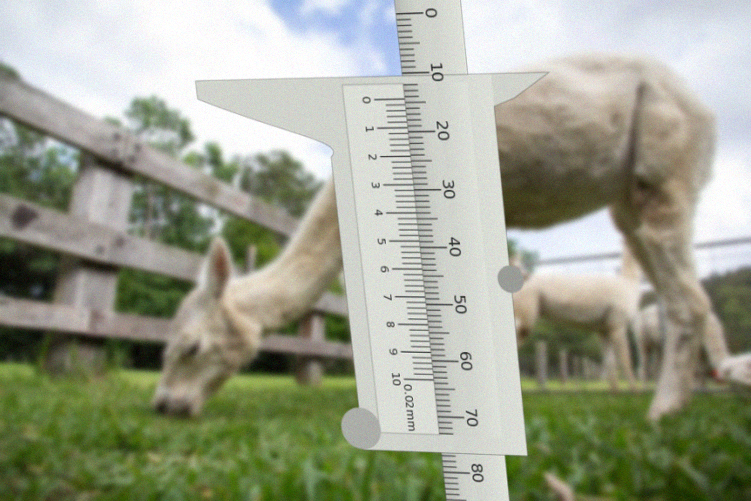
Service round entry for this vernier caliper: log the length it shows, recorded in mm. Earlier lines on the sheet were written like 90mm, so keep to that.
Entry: 14.4mm
